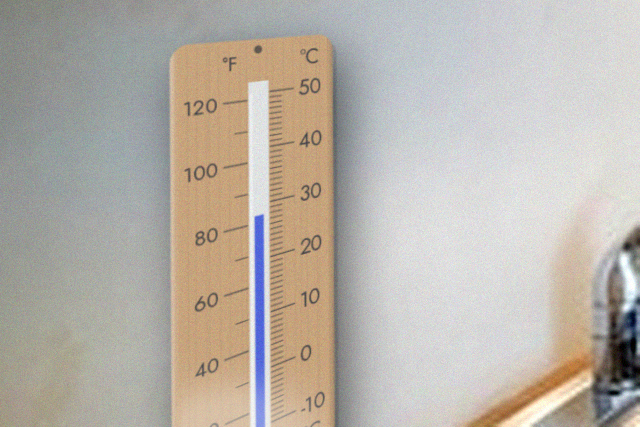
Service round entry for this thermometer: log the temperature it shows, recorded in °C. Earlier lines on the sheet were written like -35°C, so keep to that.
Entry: 28°C
